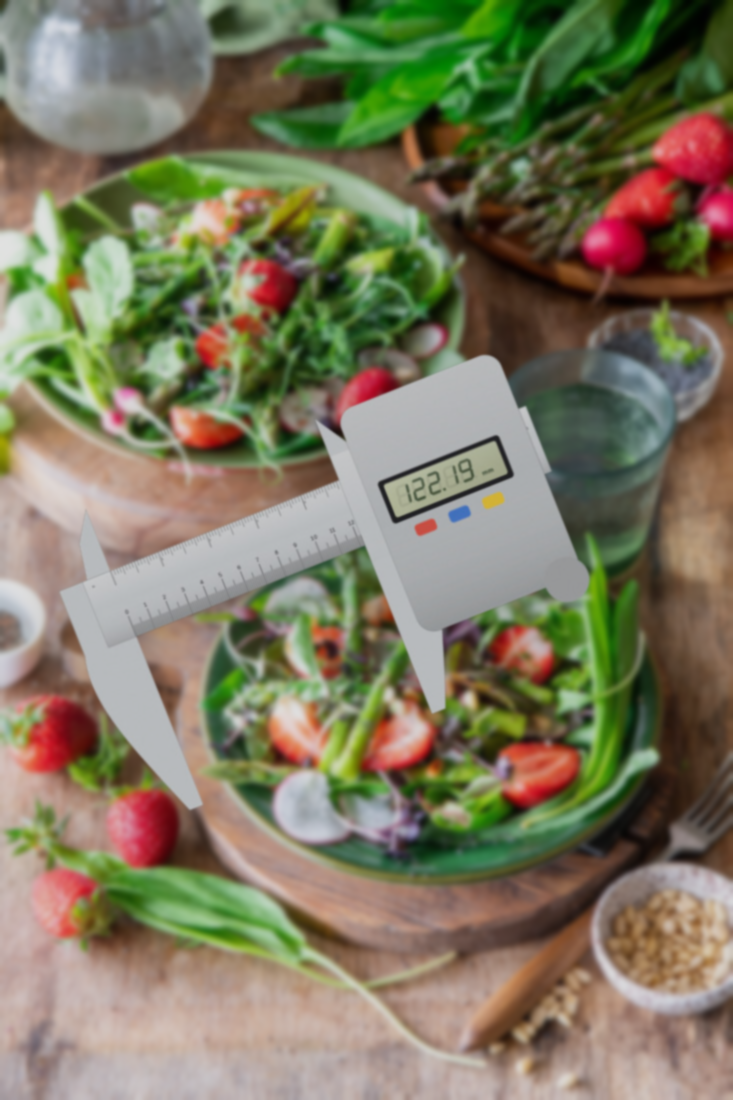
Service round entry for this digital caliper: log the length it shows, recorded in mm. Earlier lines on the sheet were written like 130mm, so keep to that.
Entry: 122.19mm
